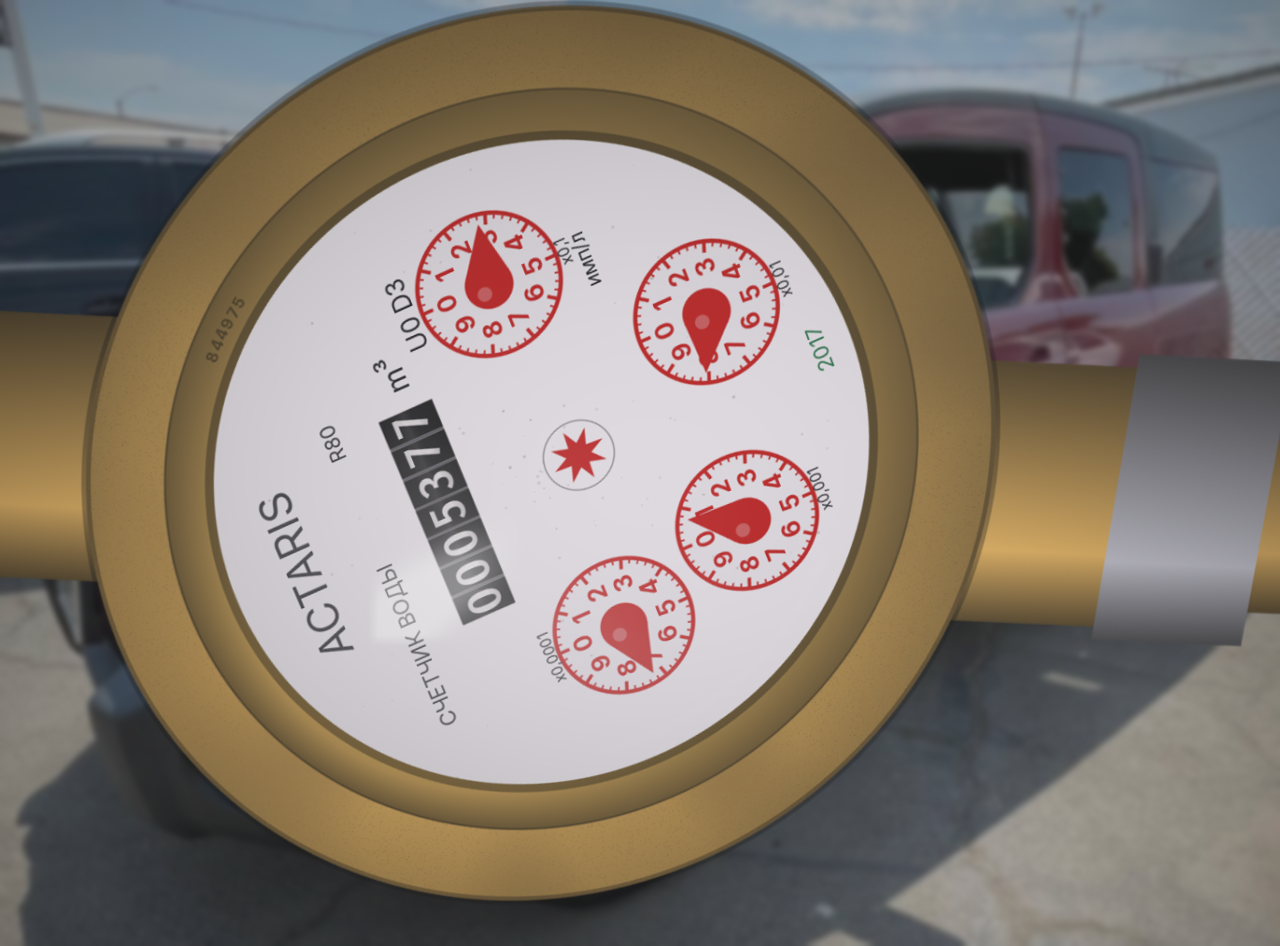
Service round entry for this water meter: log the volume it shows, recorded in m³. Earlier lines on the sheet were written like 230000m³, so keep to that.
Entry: 5377.2807m³
